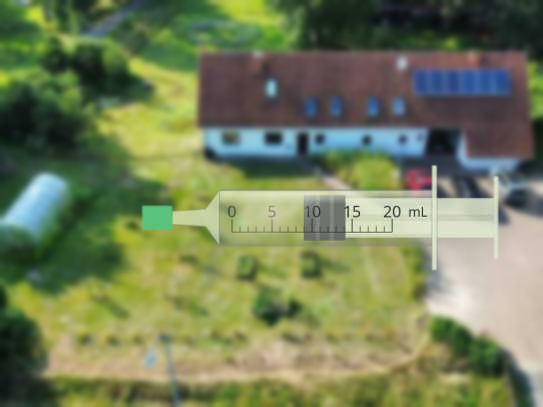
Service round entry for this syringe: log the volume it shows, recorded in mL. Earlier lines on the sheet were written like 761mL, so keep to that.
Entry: 9mL
